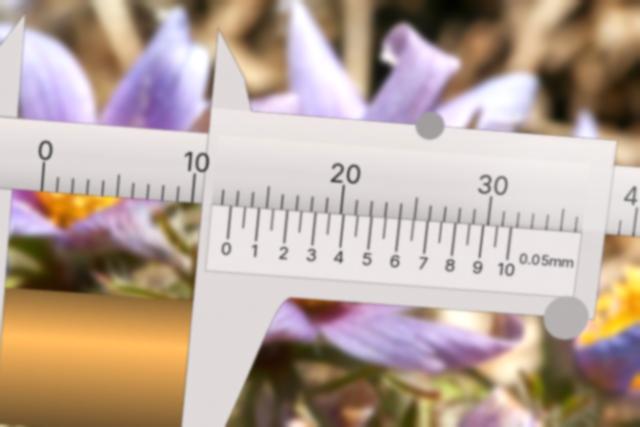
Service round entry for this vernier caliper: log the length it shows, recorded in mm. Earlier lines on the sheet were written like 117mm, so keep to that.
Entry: 12.6mm
